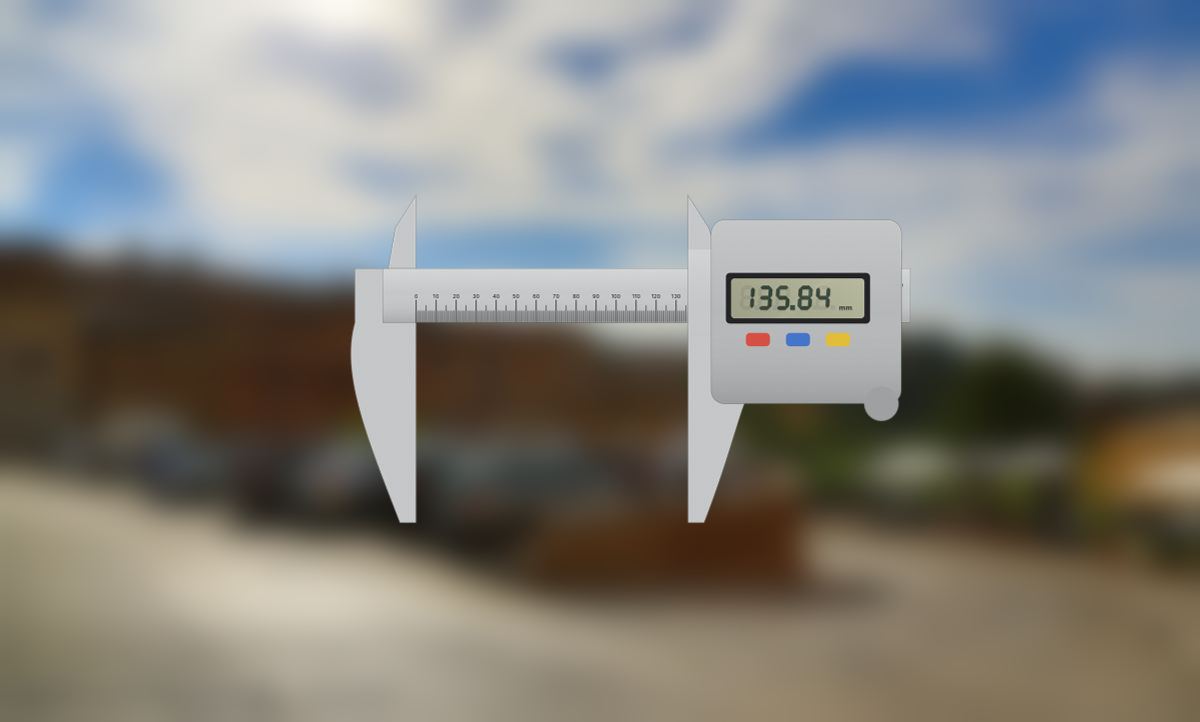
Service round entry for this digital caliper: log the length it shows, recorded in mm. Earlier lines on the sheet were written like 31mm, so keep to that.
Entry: 135.84mm
